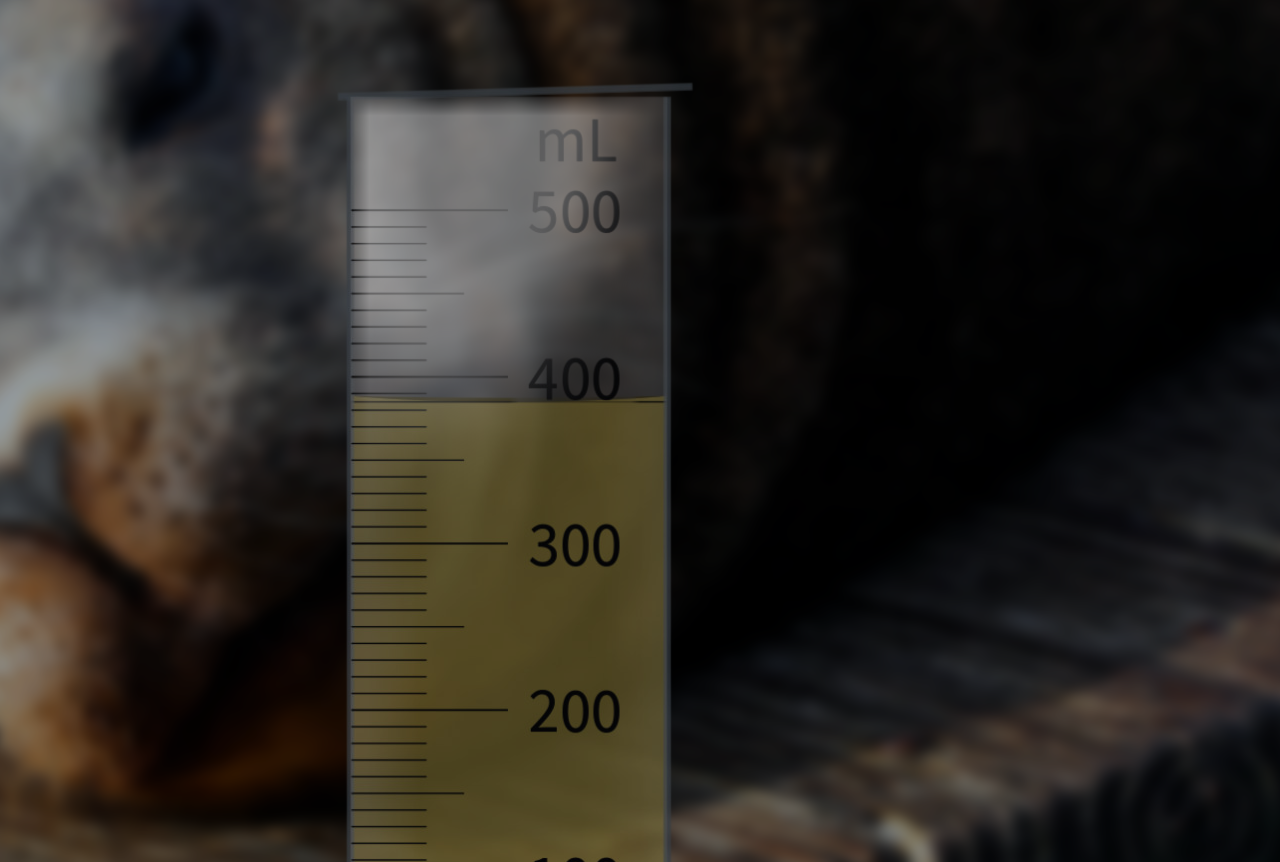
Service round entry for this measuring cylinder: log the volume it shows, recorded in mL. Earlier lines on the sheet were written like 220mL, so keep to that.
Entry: 385mL
